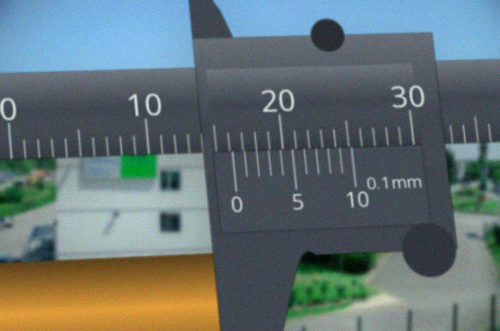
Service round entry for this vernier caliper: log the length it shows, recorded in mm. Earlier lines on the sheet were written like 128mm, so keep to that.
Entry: 16.2mm
